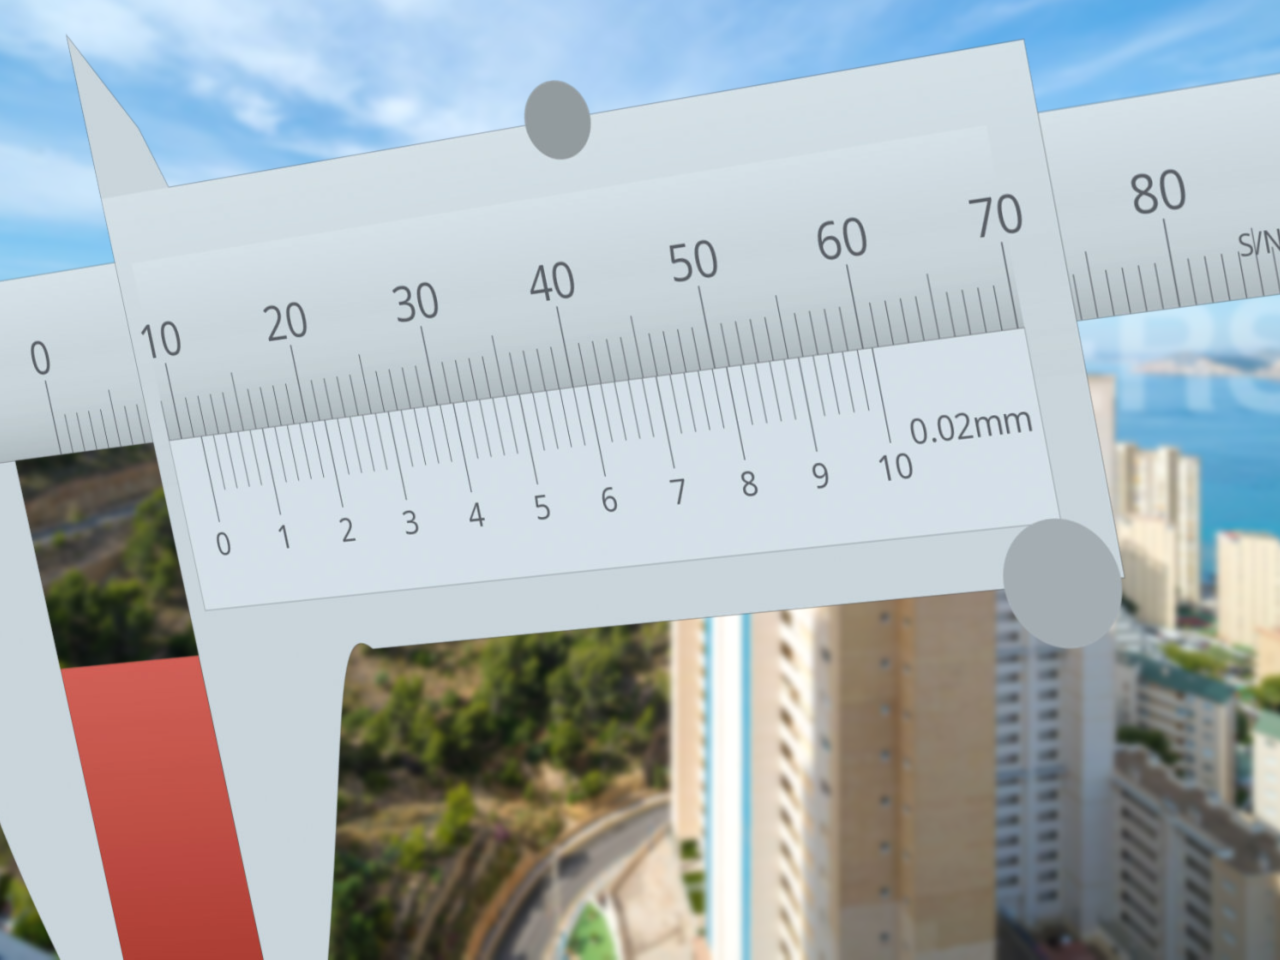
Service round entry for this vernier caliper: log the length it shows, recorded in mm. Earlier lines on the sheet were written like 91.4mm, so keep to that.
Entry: 11.6mm
